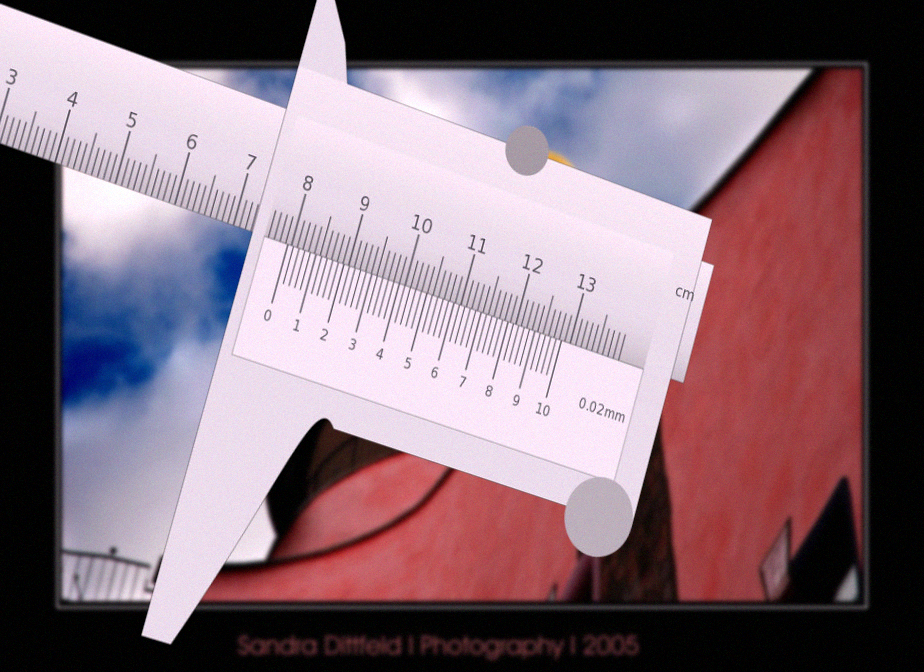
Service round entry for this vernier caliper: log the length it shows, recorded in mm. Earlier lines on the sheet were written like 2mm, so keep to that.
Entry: 79.4mm
